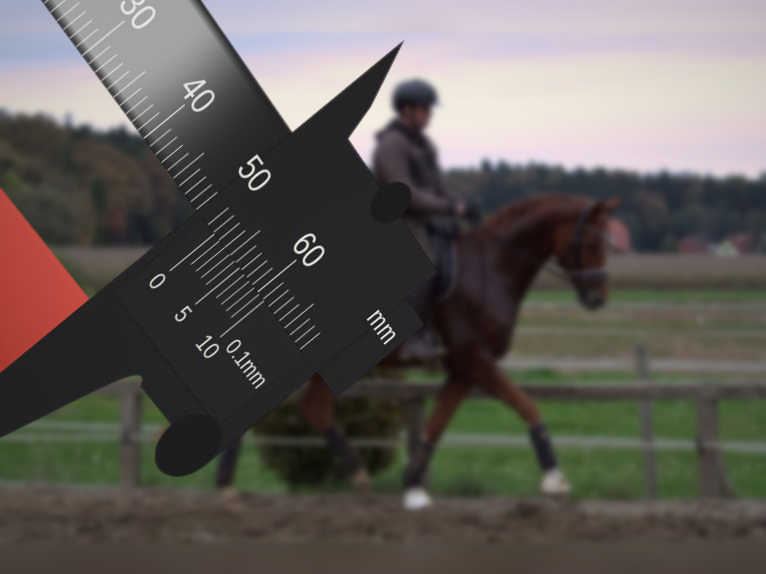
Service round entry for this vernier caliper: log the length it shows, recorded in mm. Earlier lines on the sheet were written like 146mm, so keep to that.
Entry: 52.2mm
